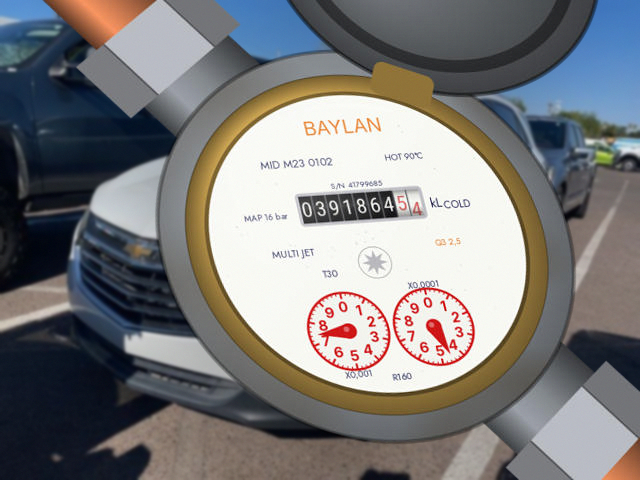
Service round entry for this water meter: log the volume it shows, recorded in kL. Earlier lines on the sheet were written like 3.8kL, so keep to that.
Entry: 391864.5374kL
